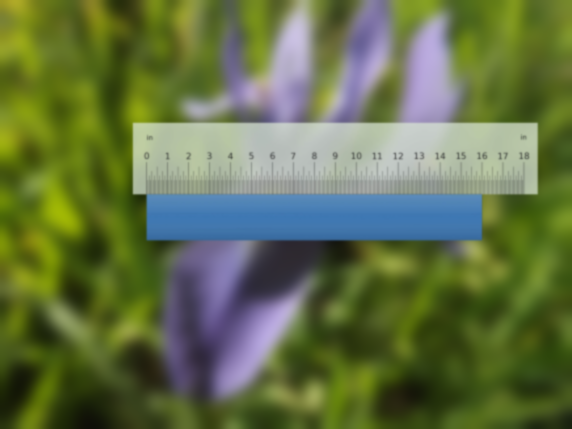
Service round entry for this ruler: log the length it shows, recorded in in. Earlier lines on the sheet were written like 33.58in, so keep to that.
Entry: 16in
